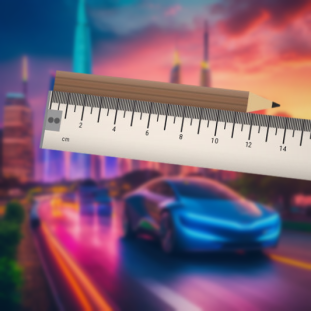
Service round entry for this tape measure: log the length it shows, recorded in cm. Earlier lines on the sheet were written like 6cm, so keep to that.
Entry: 13.5cm
